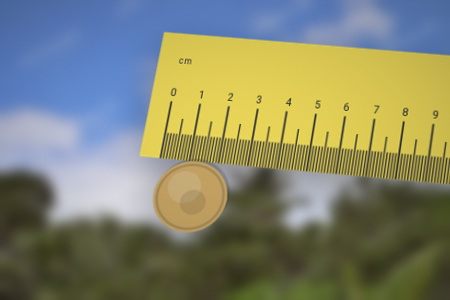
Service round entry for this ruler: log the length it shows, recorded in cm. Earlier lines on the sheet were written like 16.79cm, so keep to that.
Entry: 2.5cm
